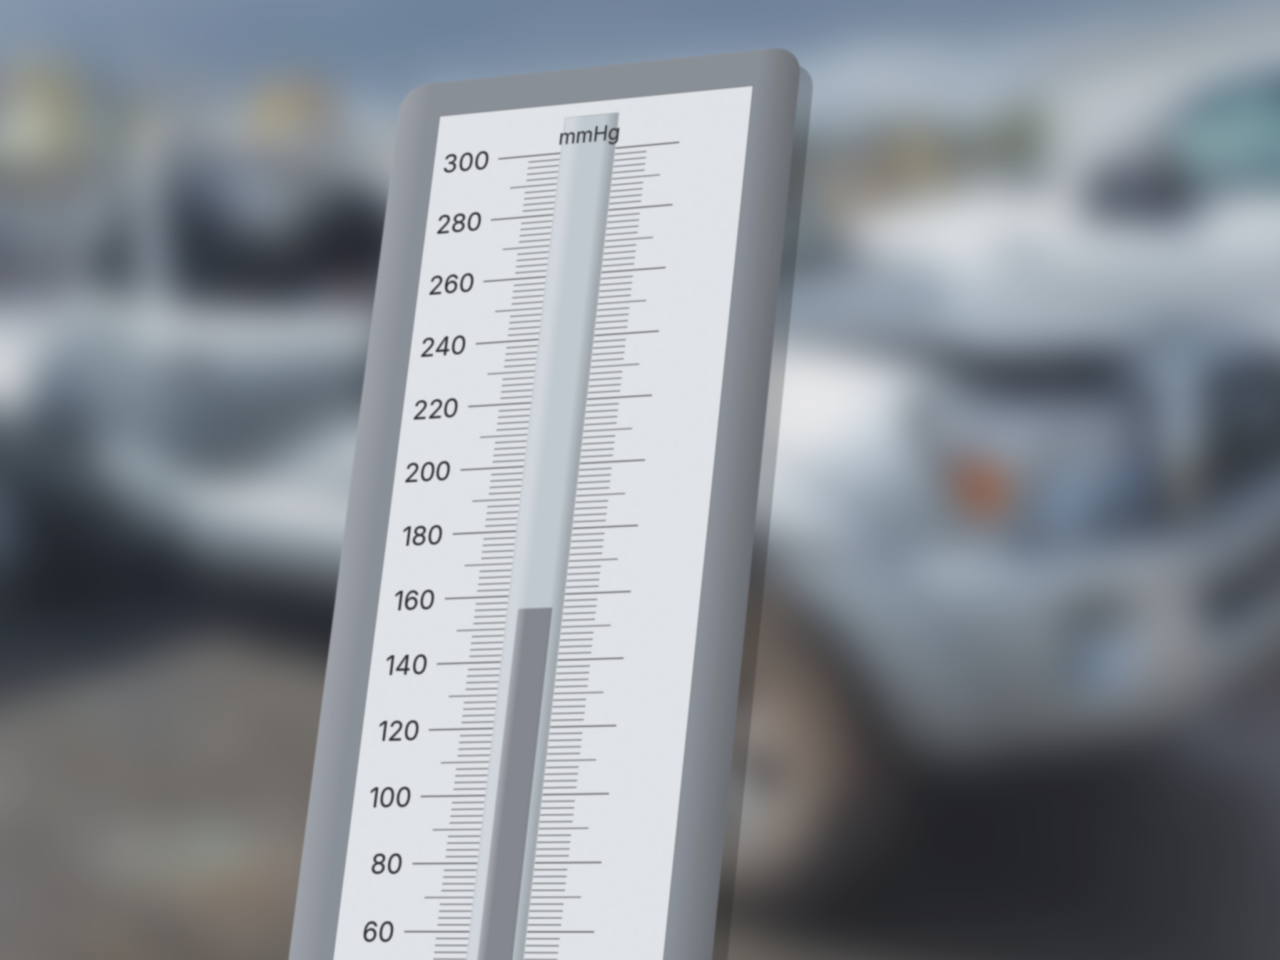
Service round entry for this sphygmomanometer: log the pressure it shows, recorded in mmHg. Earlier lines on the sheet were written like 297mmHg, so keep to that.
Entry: 156mmHg
